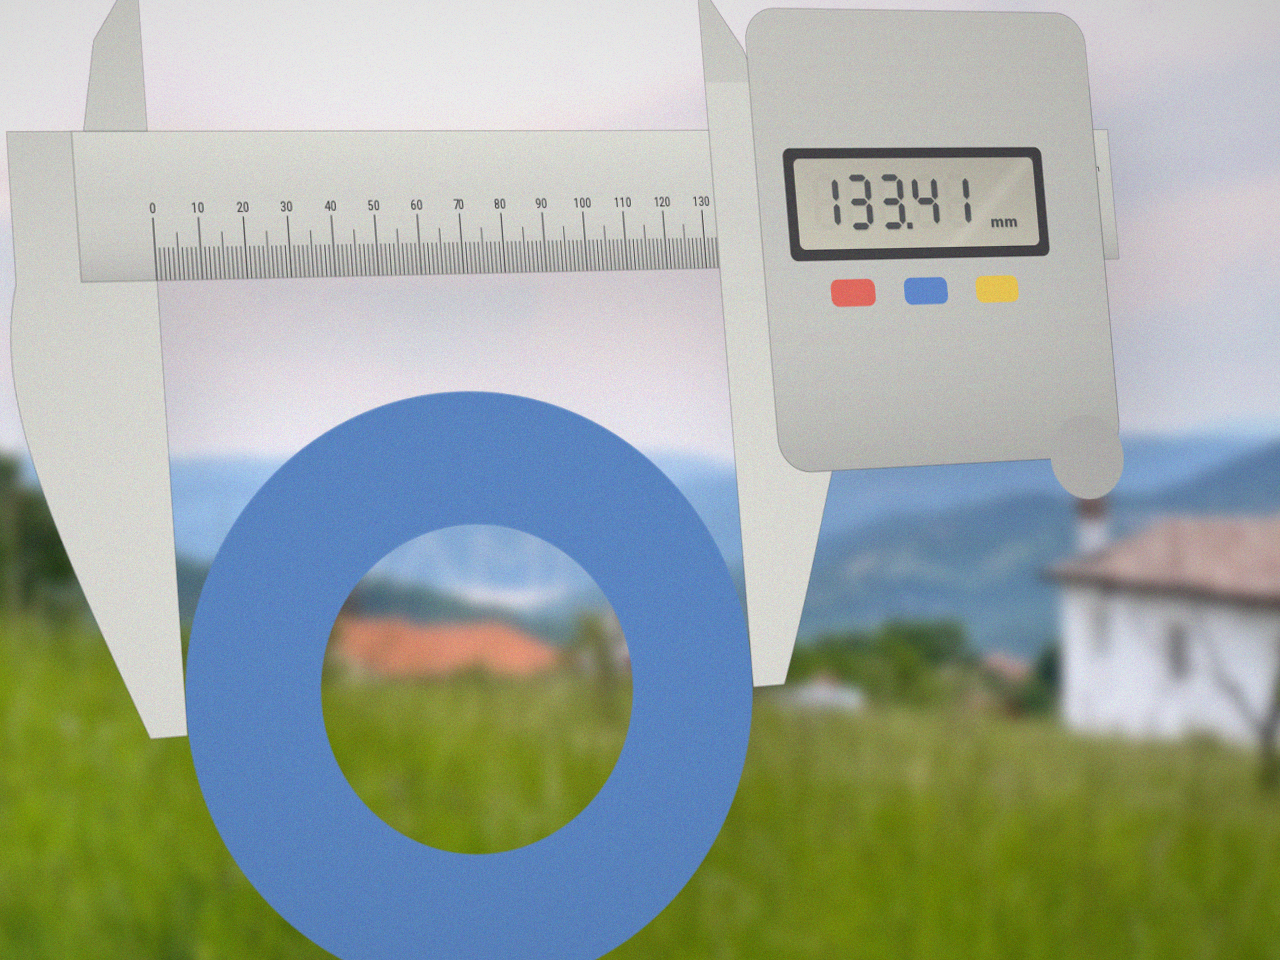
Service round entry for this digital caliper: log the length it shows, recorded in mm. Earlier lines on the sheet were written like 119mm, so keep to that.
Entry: 133.41mm
